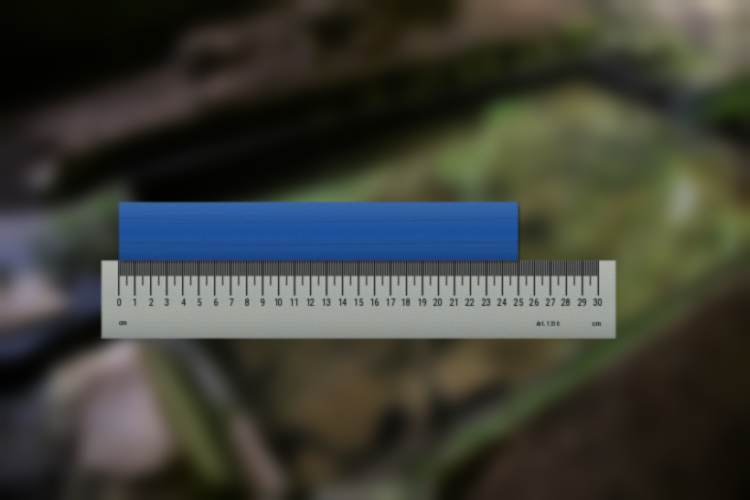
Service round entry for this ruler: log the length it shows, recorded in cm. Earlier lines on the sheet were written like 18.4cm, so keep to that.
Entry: 25cm
